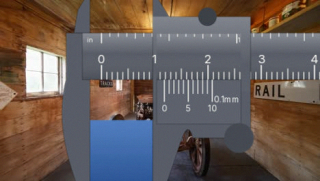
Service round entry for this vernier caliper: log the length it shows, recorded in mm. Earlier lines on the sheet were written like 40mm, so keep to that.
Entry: 11.8mm
